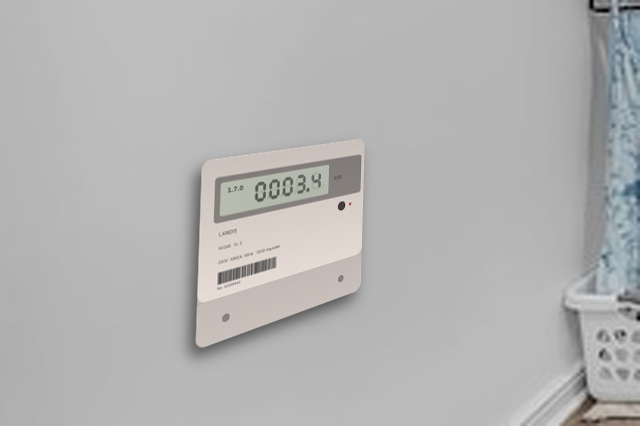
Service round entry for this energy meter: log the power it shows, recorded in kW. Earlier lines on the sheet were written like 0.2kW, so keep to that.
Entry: 3.4kW
